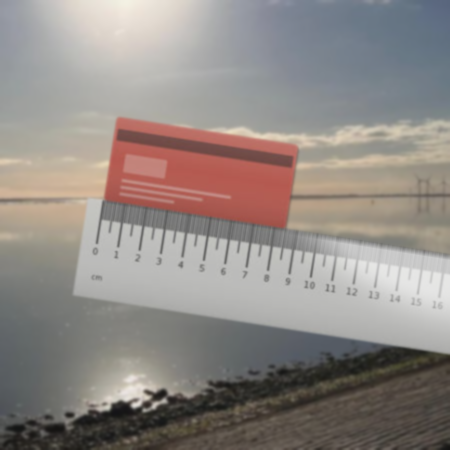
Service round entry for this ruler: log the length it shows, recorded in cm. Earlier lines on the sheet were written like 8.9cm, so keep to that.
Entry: 8.5cm
